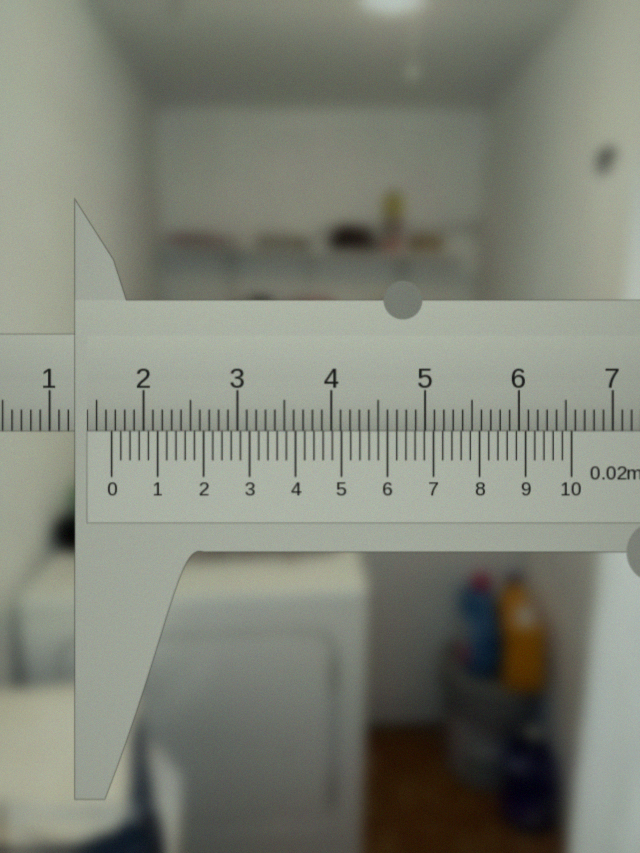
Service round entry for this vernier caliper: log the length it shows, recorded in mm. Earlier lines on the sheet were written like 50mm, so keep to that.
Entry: 16.6mm
